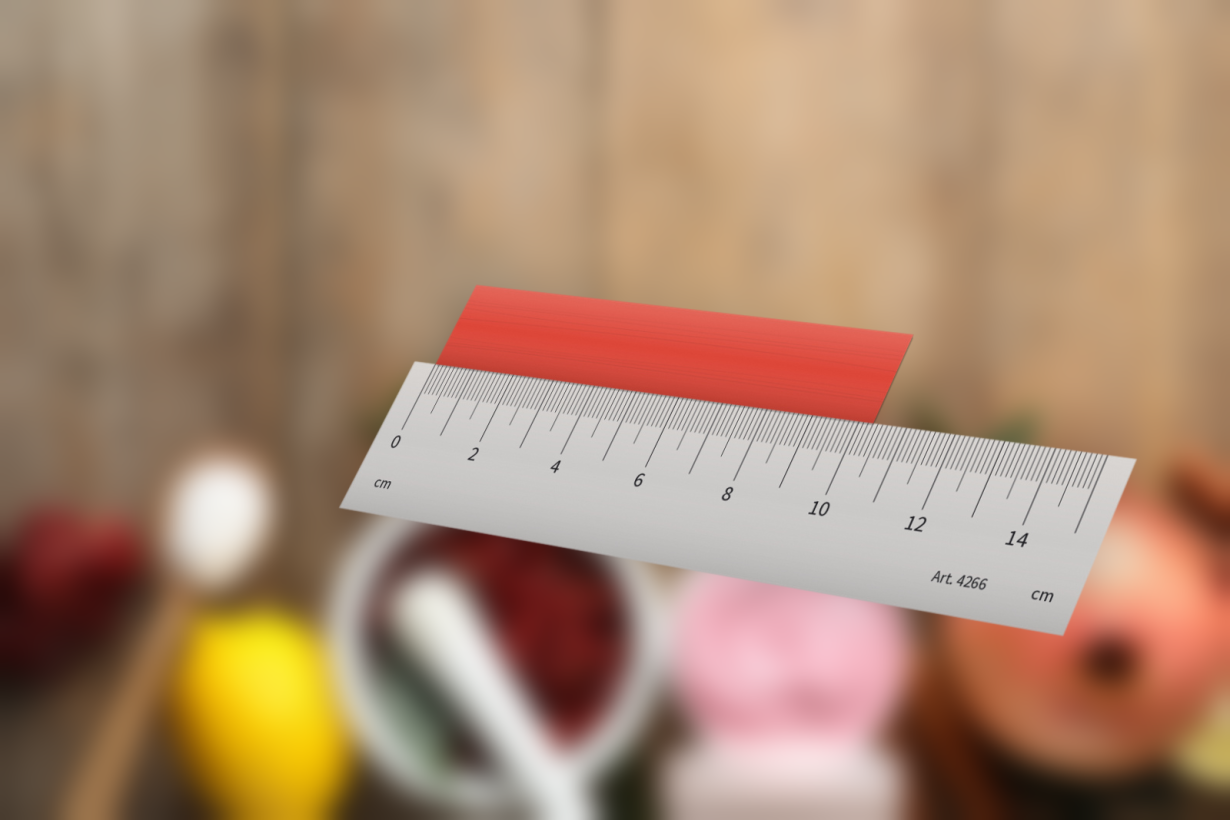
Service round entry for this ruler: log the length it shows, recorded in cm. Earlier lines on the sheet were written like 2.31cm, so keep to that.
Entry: 10.3cm
